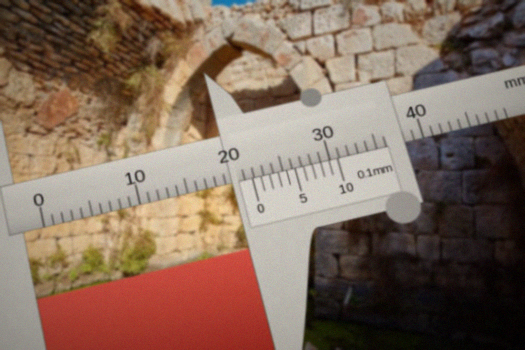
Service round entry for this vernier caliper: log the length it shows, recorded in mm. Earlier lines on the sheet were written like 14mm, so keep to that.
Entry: 21.8mm
